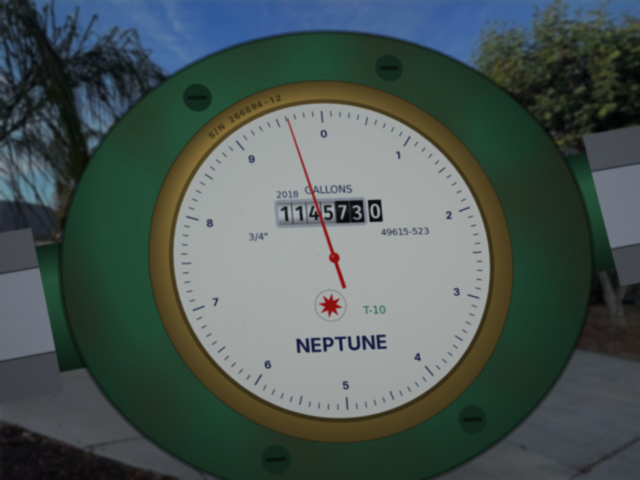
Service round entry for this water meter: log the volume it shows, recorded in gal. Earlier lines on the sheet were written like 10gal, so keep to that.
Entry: 1145729.6gal
